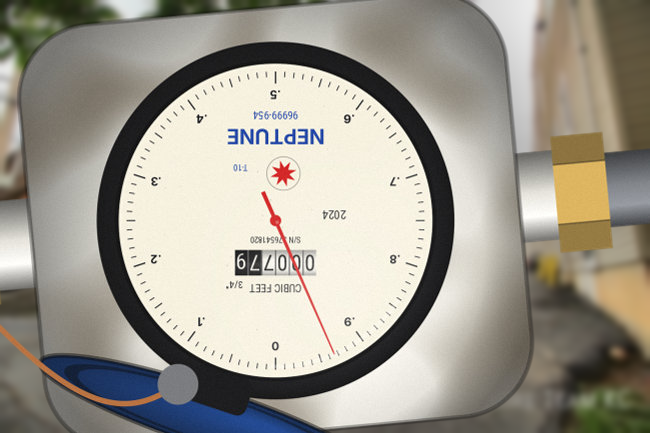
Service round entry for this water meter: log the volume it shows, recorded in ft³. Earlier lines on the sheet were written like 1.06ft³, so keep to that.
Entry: 778.93ft³
